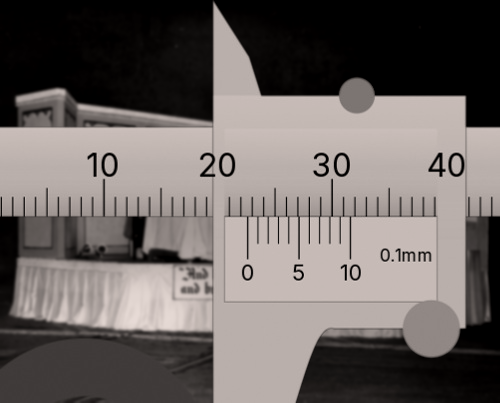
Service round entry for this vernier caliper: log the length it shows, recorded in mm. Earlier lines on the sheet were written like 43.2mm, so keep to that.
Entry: 22.6mm
